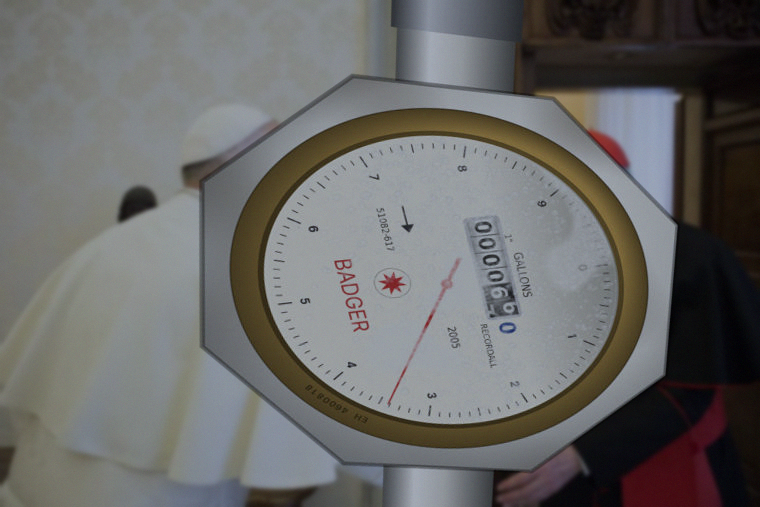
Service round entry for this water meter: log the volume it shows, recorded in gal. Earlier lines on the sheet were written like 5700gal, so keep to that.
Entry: 663.4gal
